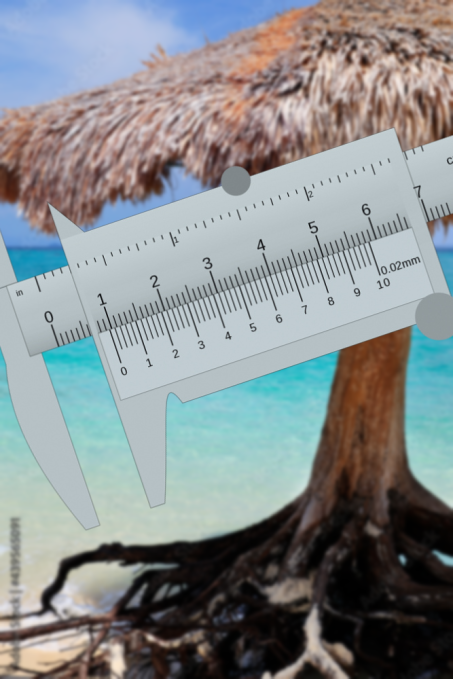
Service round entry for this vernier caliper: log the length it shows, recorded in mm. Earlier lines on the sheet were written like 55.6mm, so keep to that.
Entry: 9.6mm
